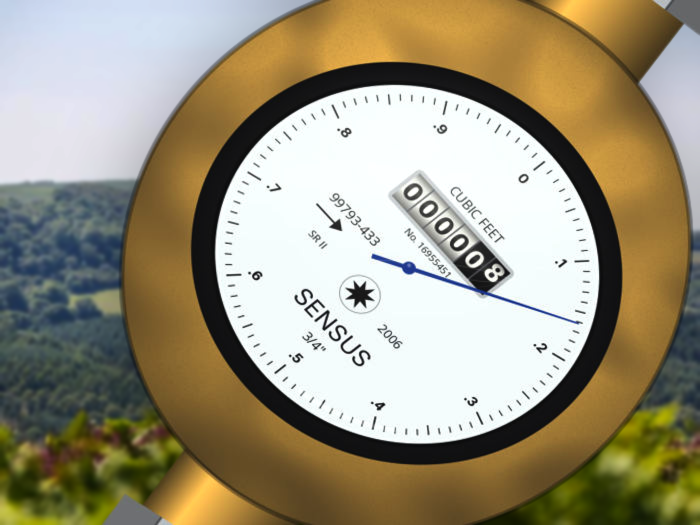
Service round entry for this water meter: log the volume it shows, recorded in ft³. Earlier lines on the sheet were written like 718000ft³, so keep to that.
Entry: 8.16ft³
